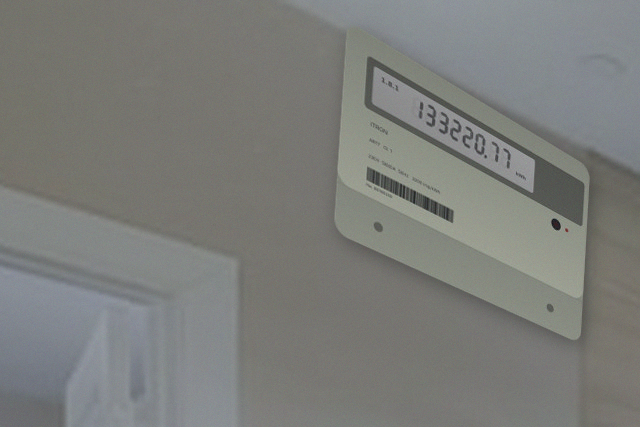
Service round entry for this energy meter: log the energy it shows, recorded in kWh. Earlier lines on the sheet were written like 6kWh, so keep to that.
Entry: 133220.77kWh
